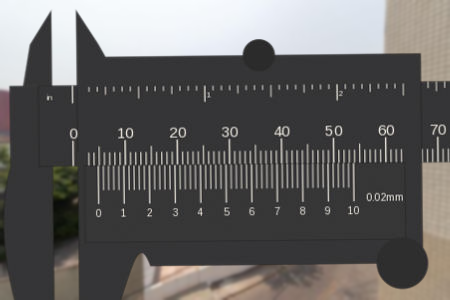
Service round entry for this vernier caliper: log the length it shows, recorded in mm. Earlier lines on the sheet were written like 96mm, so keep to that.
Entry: 4.8mm
